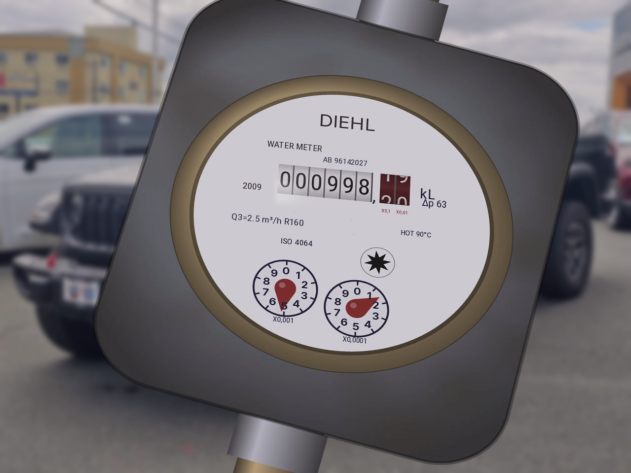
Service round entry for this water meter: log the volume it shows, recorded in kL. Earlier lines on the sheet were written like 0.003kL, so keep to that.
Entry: 998.1951kL
